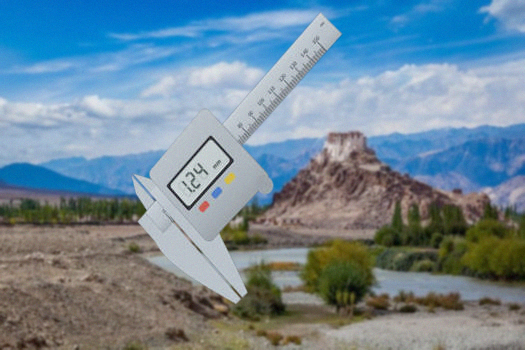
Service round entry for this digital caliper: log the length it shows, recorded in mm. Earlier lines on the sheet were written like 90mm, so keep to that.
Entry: 1.24mm
